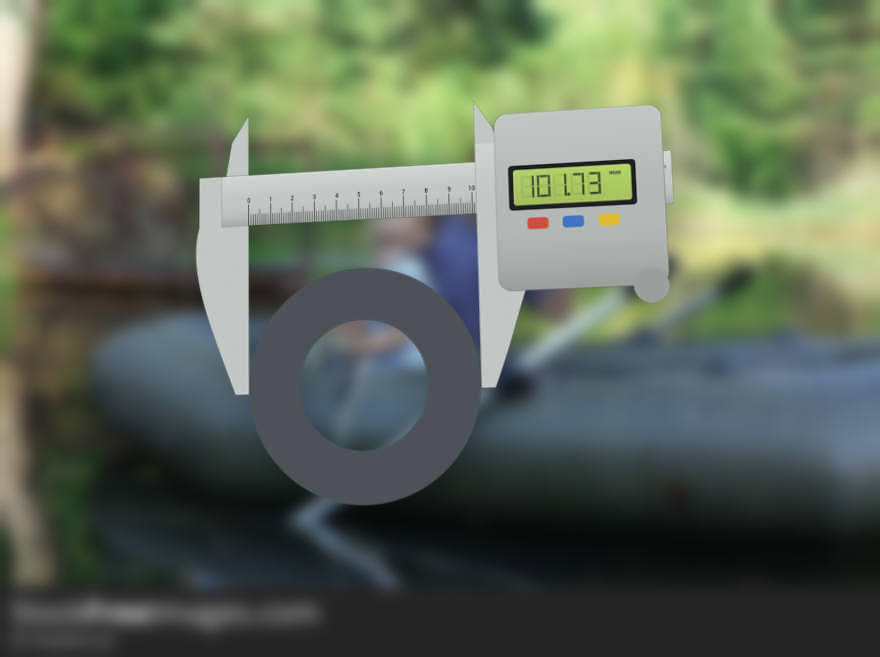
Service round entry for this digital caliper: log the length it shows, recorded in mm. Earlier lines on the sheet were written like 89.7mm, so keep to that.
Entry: 101.73mm
